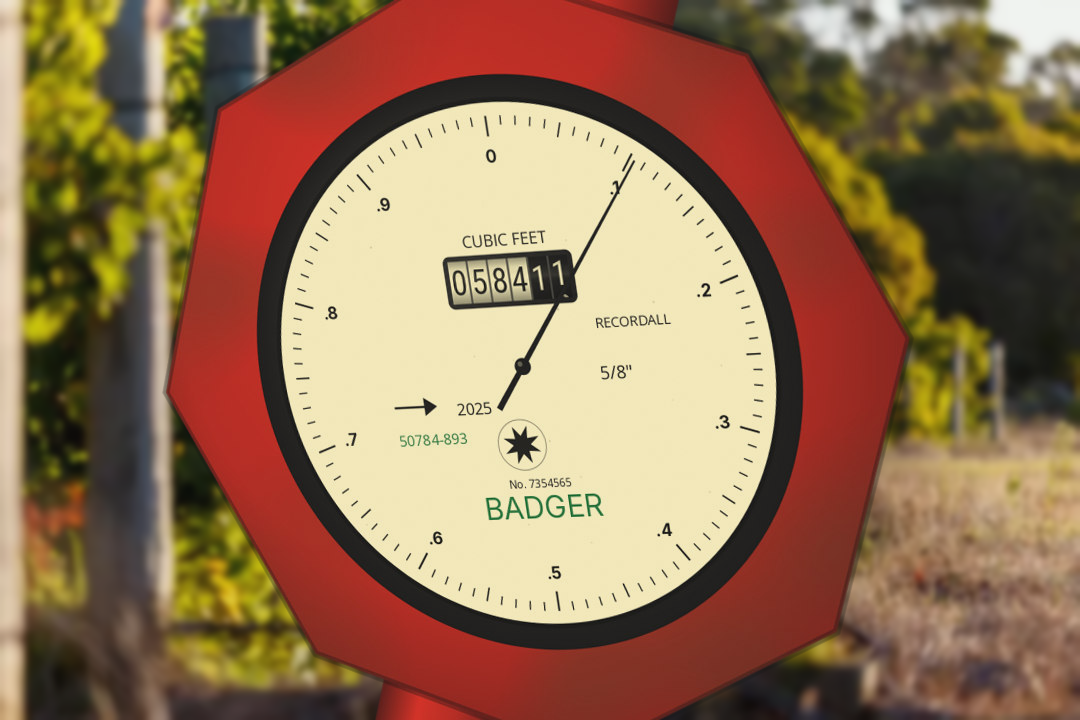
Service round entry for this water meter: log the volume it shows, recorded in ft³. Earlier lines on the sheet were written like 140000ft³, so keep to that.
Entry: 58411.10ft³
